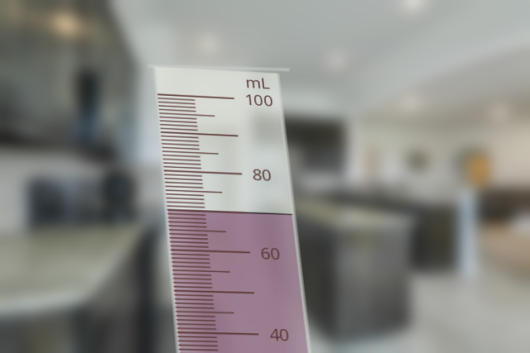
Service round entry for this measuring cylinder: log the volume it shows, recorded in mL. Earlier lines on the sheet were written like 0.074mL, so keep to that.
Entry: 70mL
